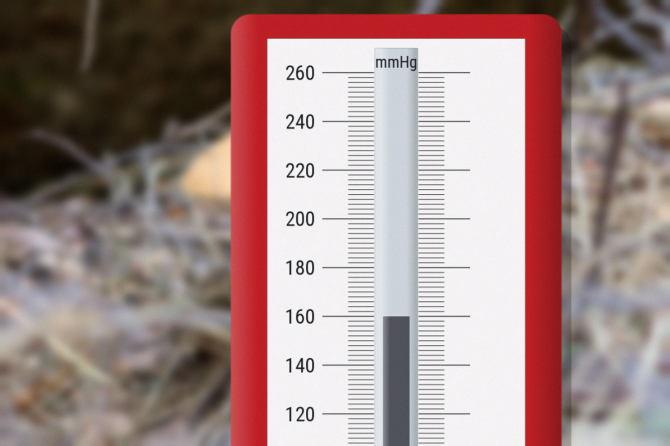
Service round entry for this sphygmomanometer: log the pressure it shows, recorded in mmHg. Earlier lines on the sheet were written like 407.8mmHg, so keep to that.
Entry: 160mmHg
